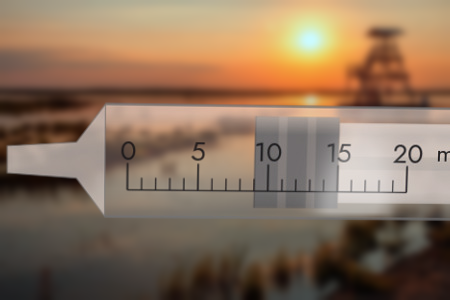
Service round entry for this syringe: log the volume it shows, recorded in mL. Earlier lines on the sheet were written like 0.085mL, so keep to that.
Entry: 9mL
